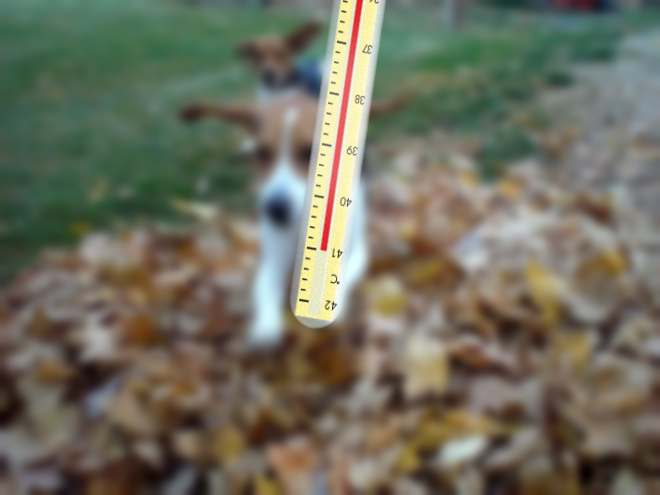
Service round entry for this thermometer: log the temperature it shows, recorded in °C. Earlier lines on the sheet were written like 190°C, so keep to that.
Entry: 41°C
